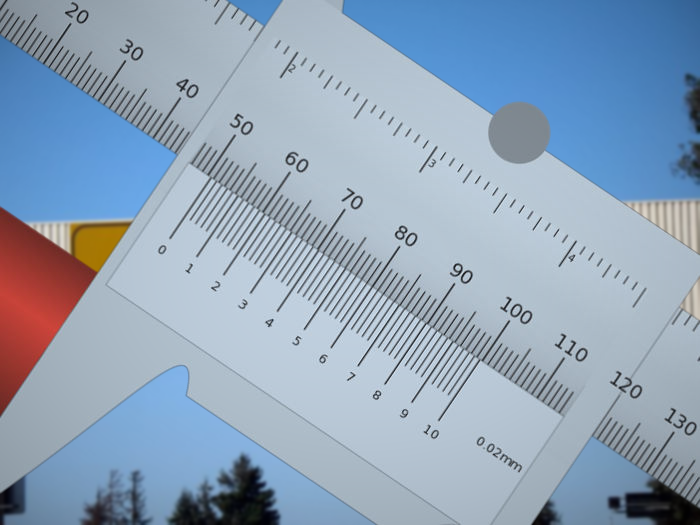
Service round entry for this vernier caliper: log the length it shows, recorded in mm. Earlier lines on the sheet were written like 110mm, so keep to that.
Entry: 50.6mm
